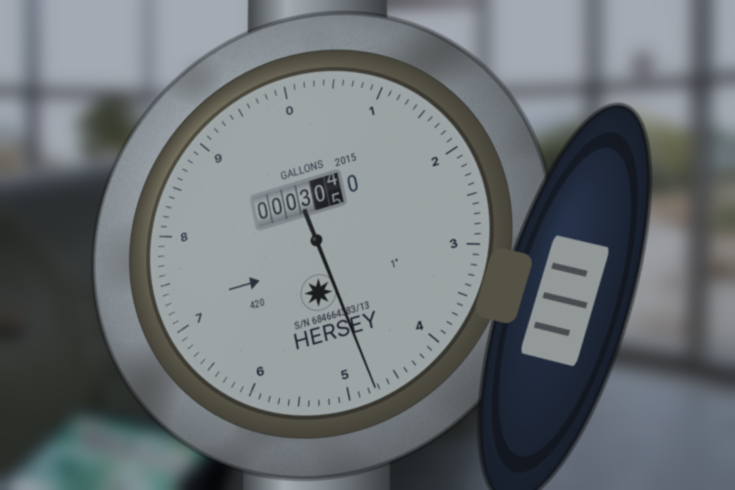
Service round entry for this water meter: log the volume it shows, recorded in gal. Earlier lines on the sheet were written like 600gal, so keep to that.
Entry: 3044.7gal
